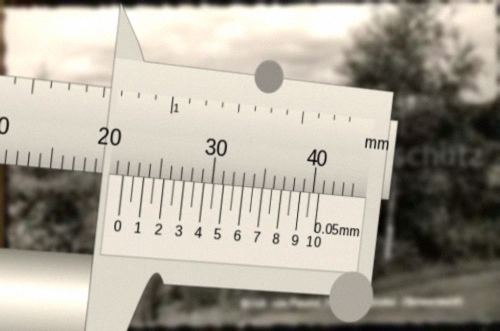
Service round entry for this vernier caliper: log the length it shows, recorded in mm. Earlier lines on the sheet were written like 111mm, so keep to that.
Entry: 21.6mm
